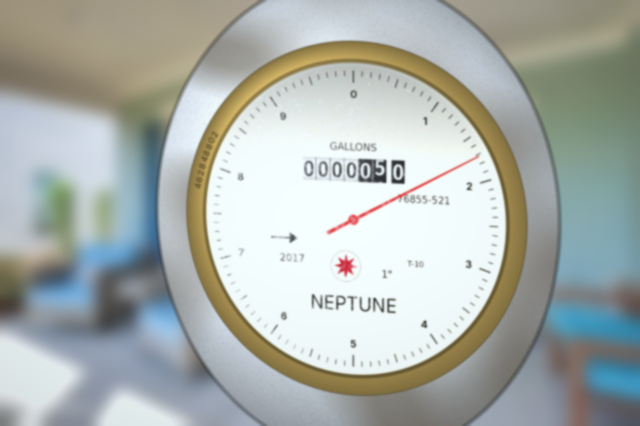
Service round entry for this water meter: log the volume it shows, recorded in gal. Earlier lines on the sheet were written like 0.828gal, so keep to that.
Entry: 51.7gal
